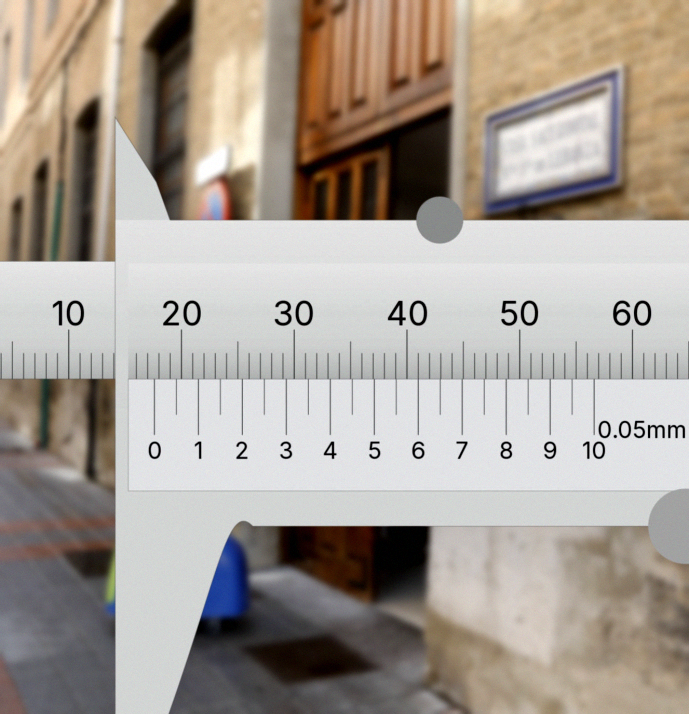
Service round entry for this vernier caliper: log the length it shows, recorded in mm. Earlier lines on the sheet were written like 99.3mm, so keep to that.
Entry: 17.6mm
